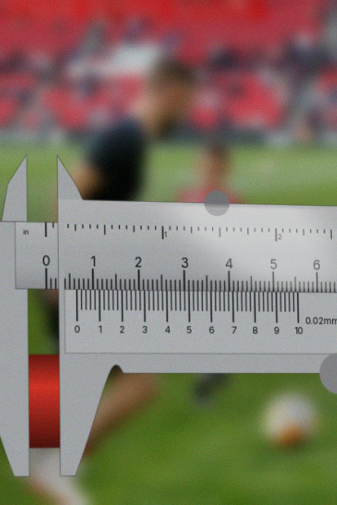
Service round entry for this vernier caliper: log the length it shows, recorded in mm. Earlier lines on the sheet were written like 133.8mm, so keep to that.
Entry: 6.5mm
